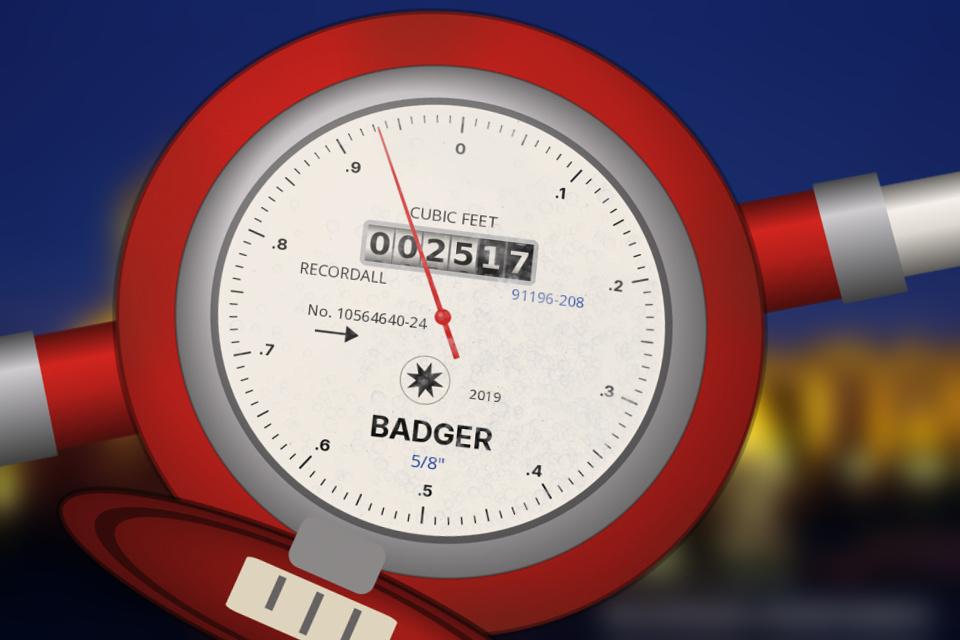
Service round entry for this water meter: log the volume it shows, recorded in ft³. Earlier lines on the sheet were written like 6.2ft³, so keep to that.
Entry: 2516.93ft³
